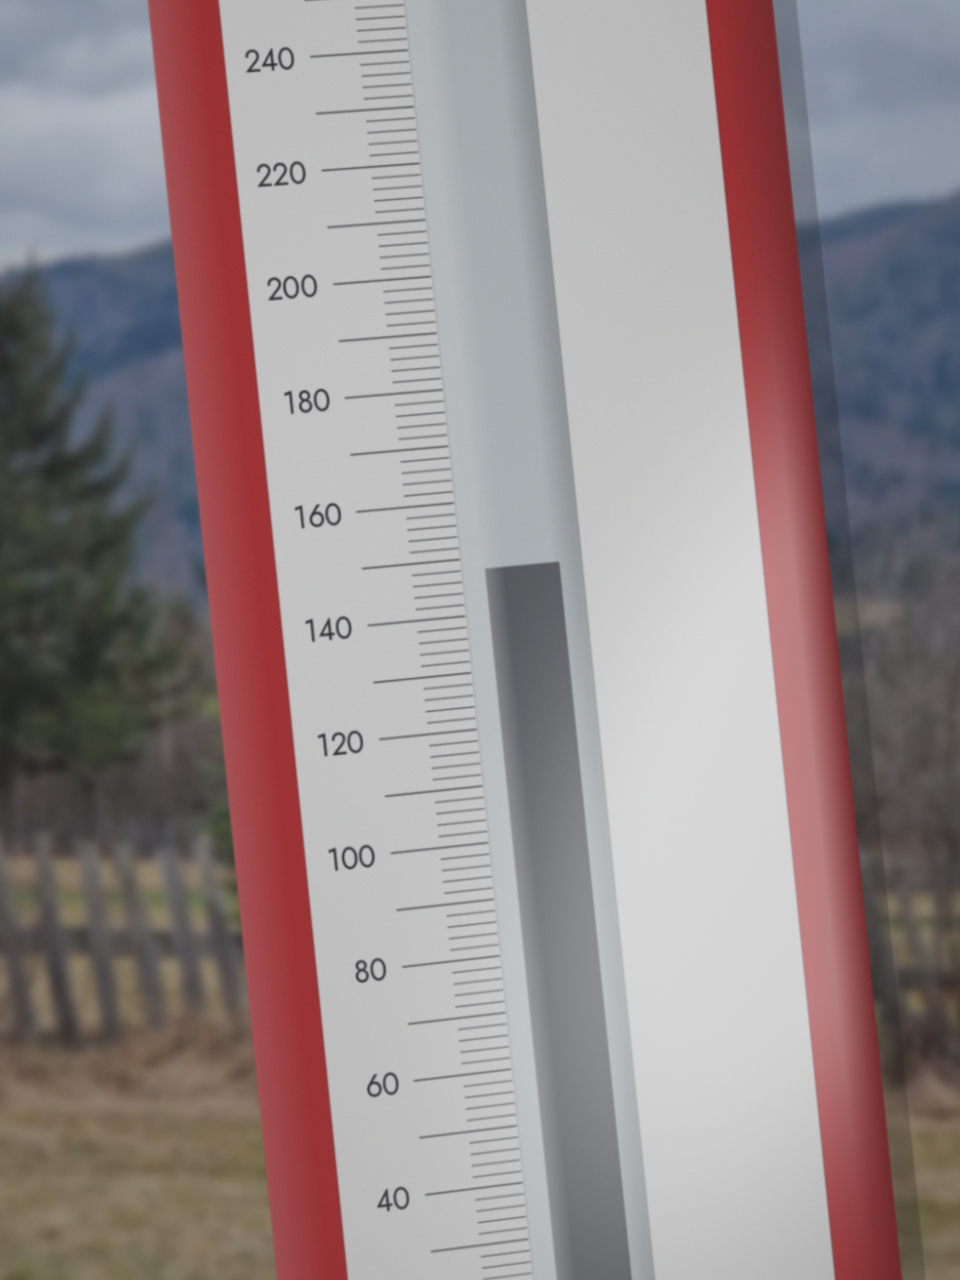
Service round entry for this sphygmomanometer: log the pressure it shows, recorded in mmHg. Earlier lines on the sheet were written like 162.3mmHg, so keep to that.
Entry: 148mmHg
